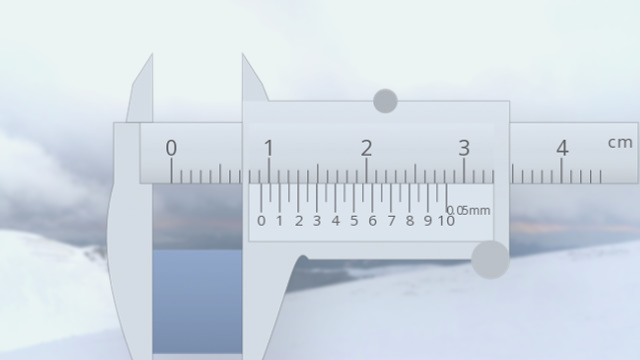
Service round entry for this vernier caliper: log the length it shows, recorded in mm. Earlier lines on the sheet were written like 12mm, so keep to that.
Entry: 9.2mm
